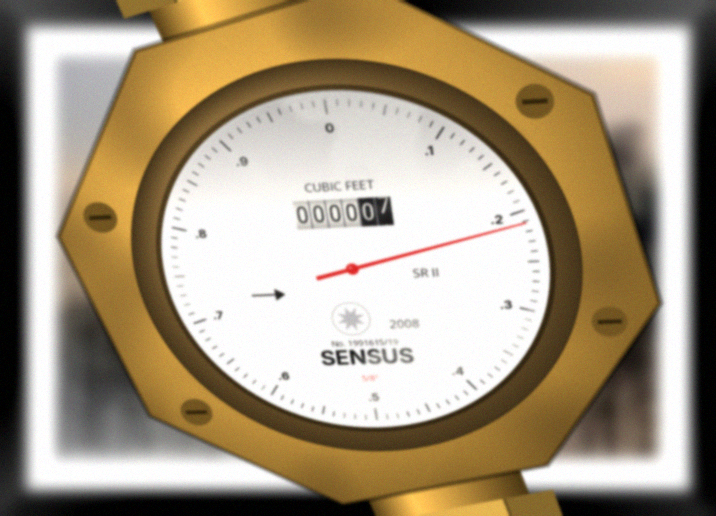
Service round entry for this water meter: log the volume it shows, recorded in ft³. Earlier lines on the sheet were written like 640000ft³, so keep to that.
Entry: 7.21ft³
